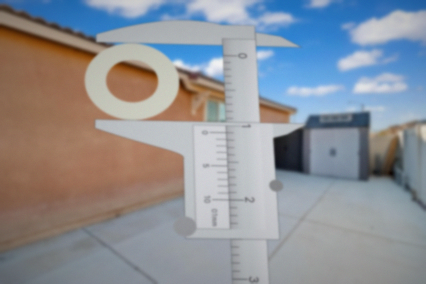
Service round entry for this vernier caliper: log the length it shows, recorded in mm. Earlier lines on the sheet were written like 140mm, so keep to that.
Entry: 11.0mm
